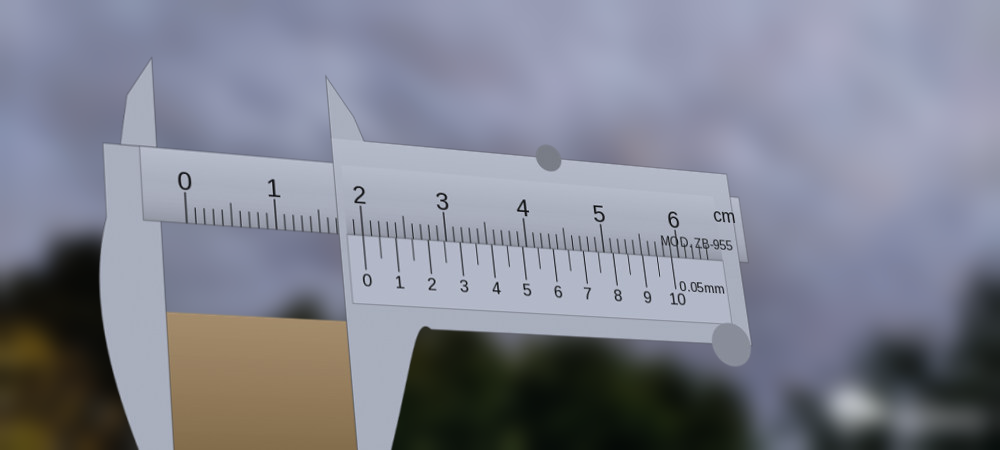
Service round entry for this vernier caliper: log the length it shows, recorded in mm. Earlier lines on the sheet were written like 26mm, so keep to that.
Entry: 20.0mm
